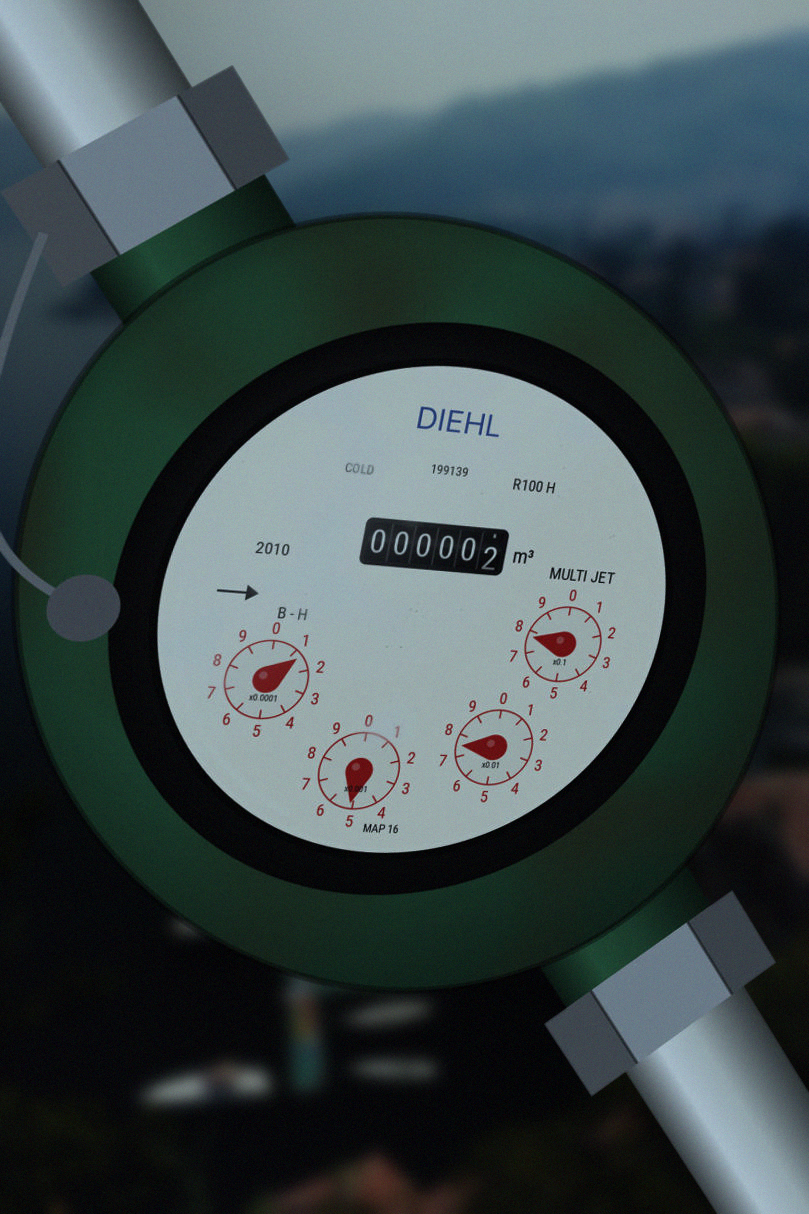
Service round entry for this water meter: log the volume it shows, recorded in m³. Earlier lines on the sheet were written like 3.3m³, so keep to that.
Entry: 1.7751m³
